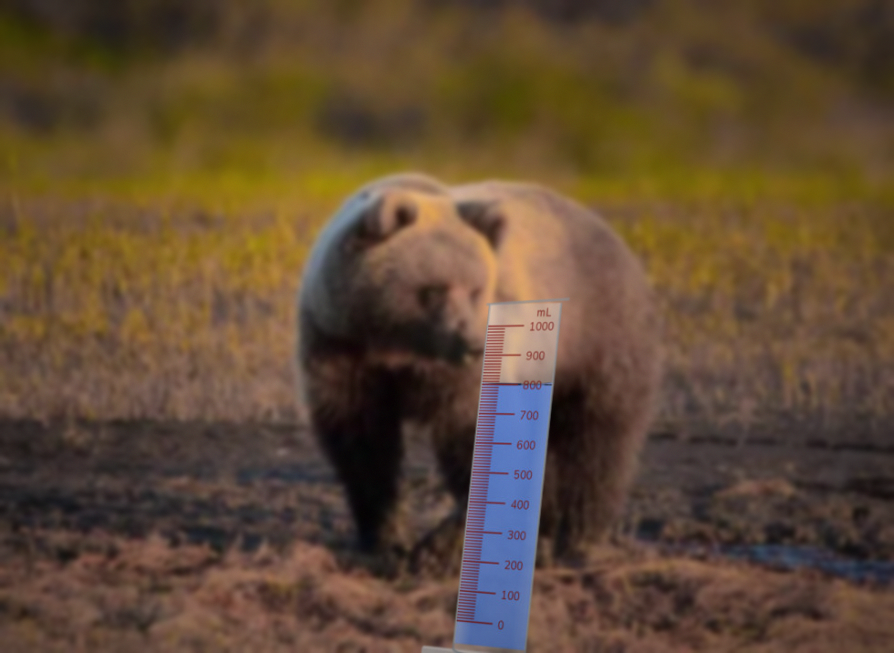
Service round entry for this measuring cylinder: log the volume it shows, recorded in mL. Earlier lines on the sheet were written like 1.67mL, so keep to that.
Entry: 800mL
